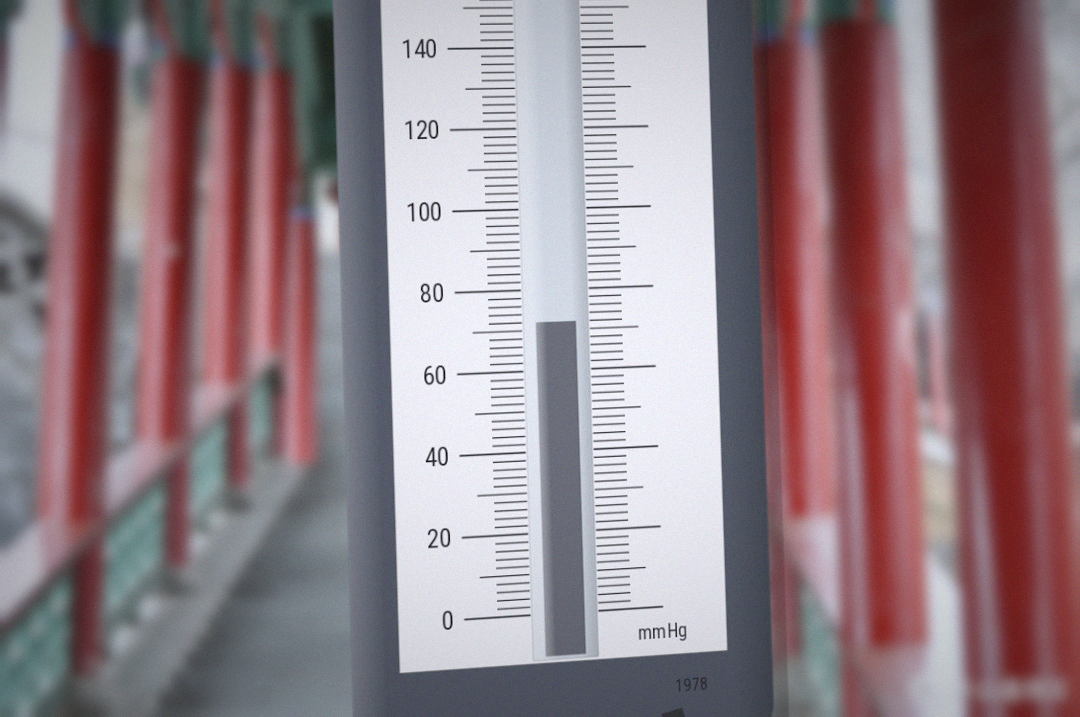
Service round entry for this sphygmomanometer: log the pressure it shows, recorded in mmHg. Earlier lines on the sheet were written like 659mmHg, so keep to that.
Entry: 72mmHg
